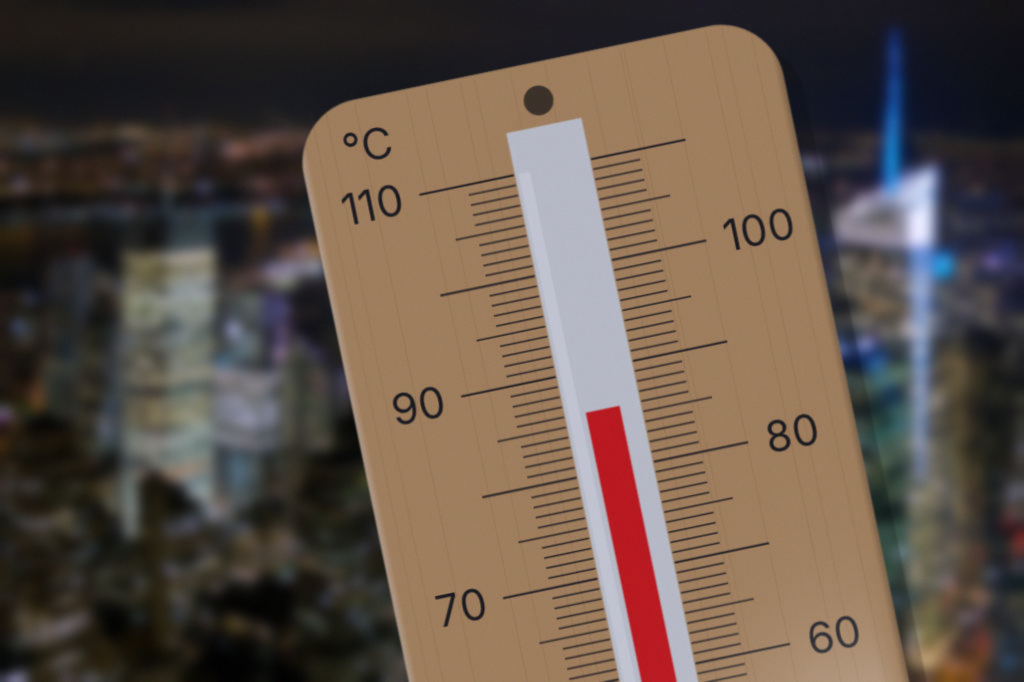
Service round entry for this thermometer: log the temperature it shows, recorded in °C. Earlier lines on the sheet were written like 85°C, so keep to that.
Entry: 86°C
